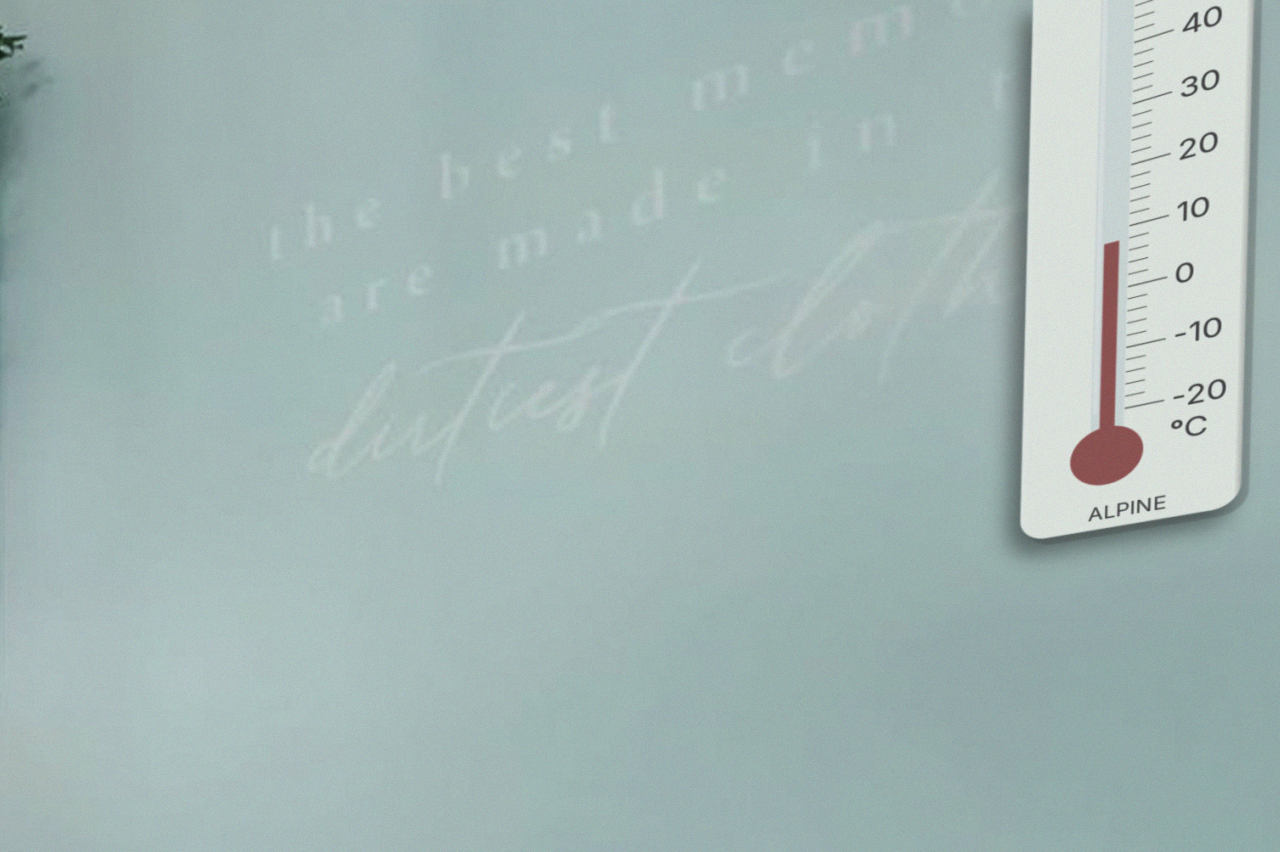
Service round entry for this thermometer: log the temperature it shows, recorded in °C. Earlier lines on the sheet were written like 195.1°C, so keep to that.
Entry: 8°C
